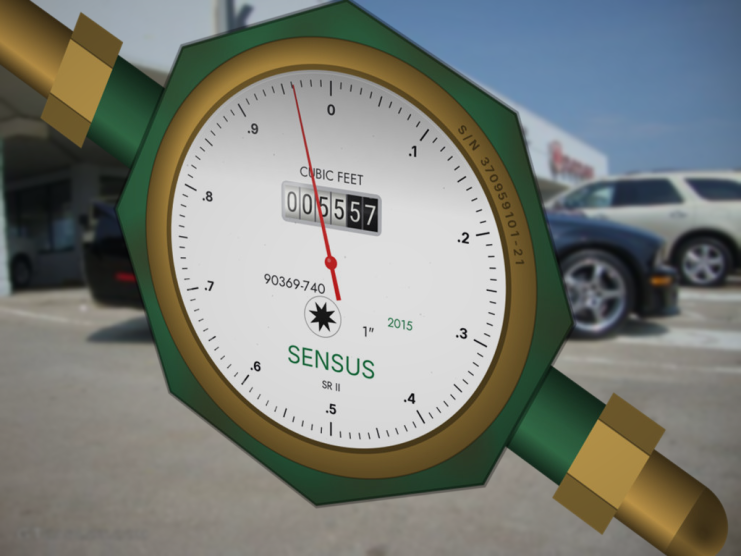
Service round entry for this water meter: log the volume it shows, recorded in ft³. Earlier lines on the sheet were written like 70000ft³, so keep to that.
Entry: 5556.96ft³
